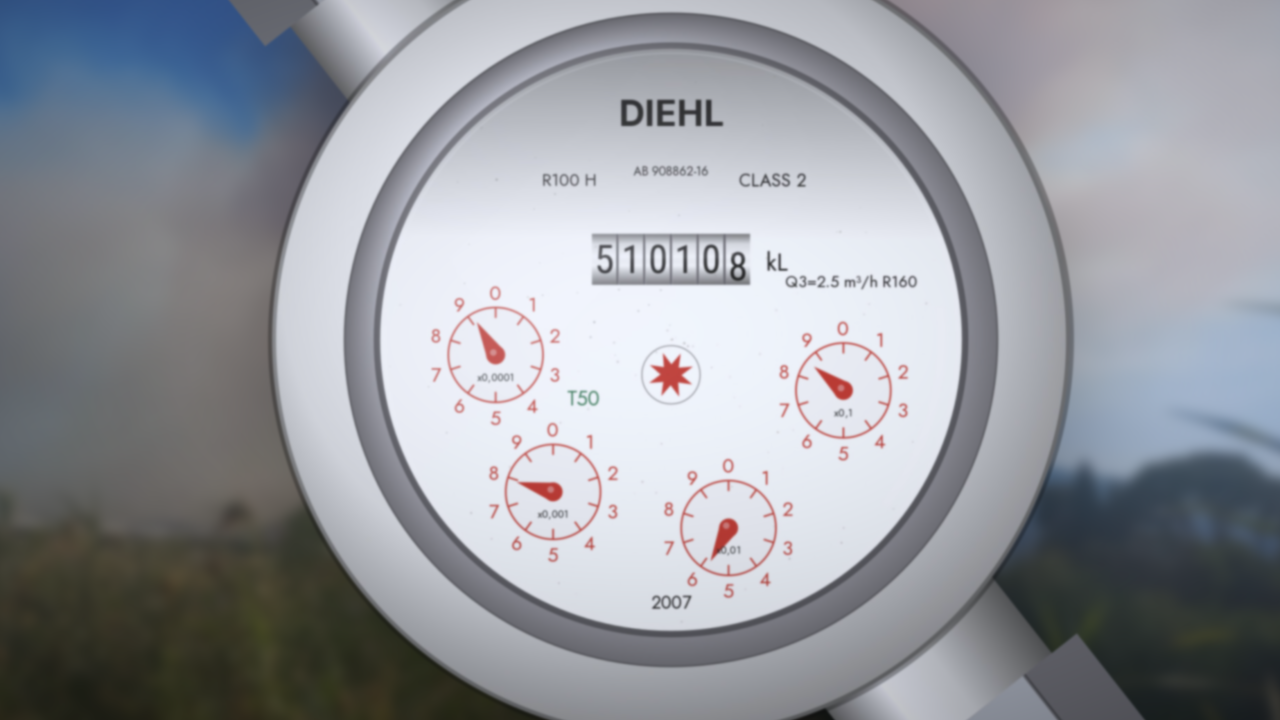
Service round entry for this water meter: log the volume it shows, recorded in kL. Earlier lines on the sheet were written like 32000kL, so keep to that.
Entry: 510107.8579kL
